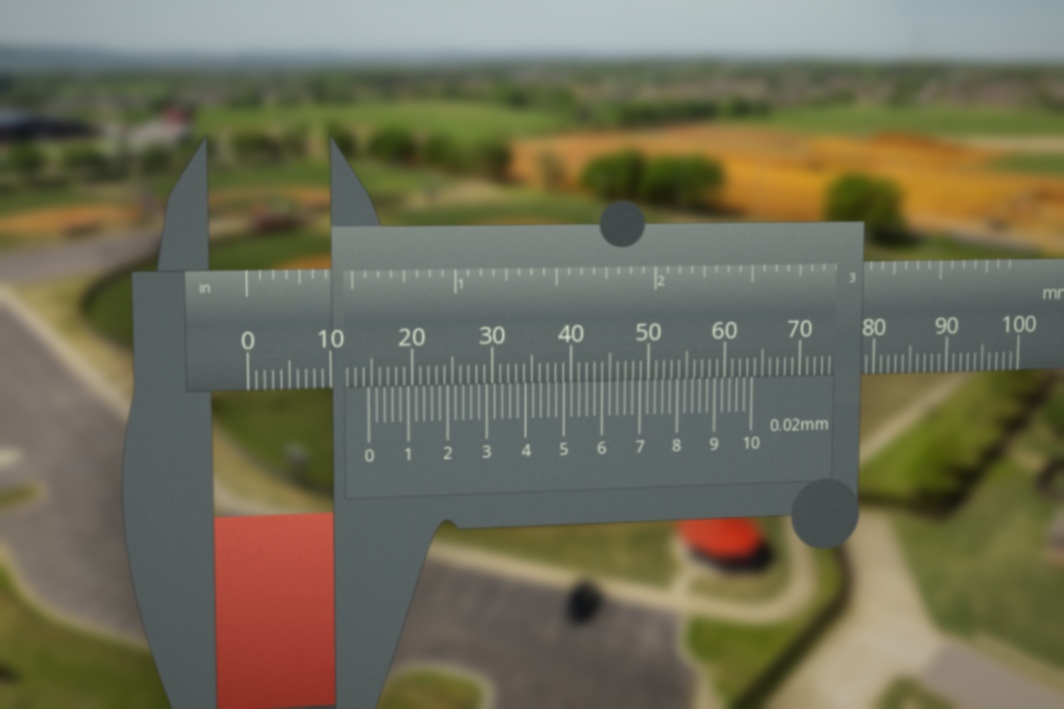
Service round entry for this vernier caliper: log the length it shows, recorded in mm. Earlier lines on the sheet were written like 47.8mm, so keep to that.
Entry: 14.6mm
